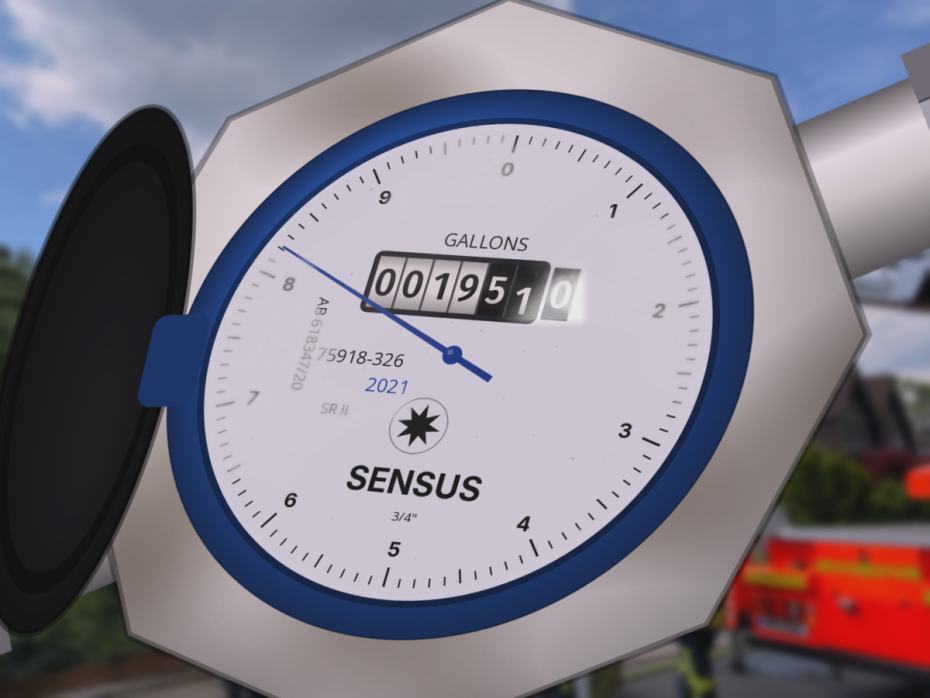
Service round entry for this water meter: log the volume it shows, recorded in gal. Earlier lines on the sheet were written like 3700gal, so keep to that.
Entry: 19508.2gal
